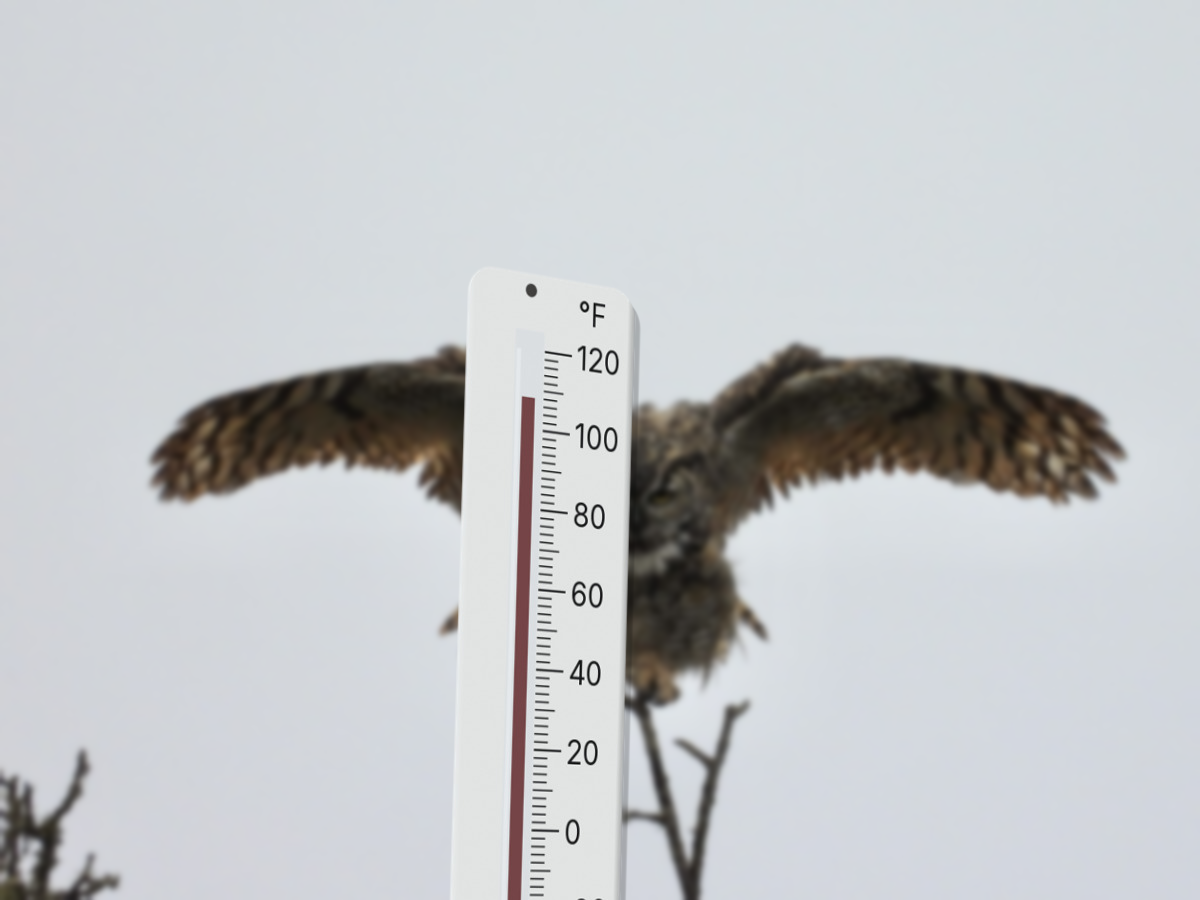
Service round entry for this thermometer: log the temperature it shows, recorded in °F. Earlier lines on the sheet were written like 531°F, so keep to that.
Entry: 108°F
